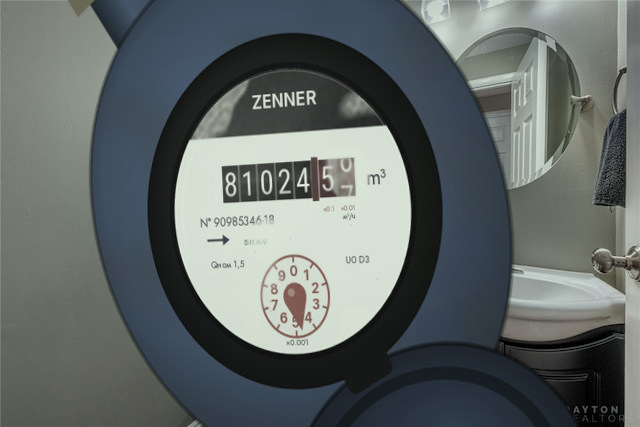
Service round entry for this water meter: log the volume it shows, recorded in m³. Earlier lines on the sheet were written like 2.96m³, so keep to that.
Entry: 81024.564m³
